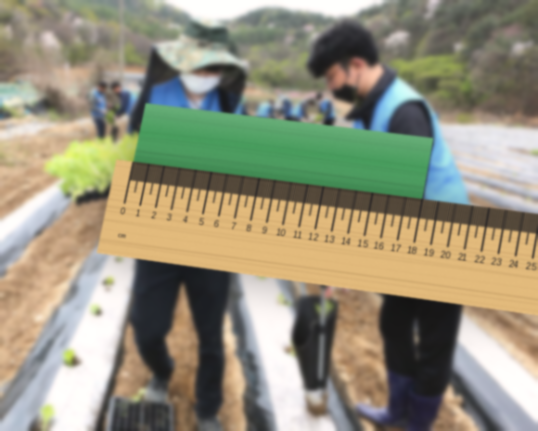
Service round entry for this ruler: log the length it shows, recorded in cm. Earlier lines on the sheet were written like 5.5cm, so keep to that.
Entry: 18cm
